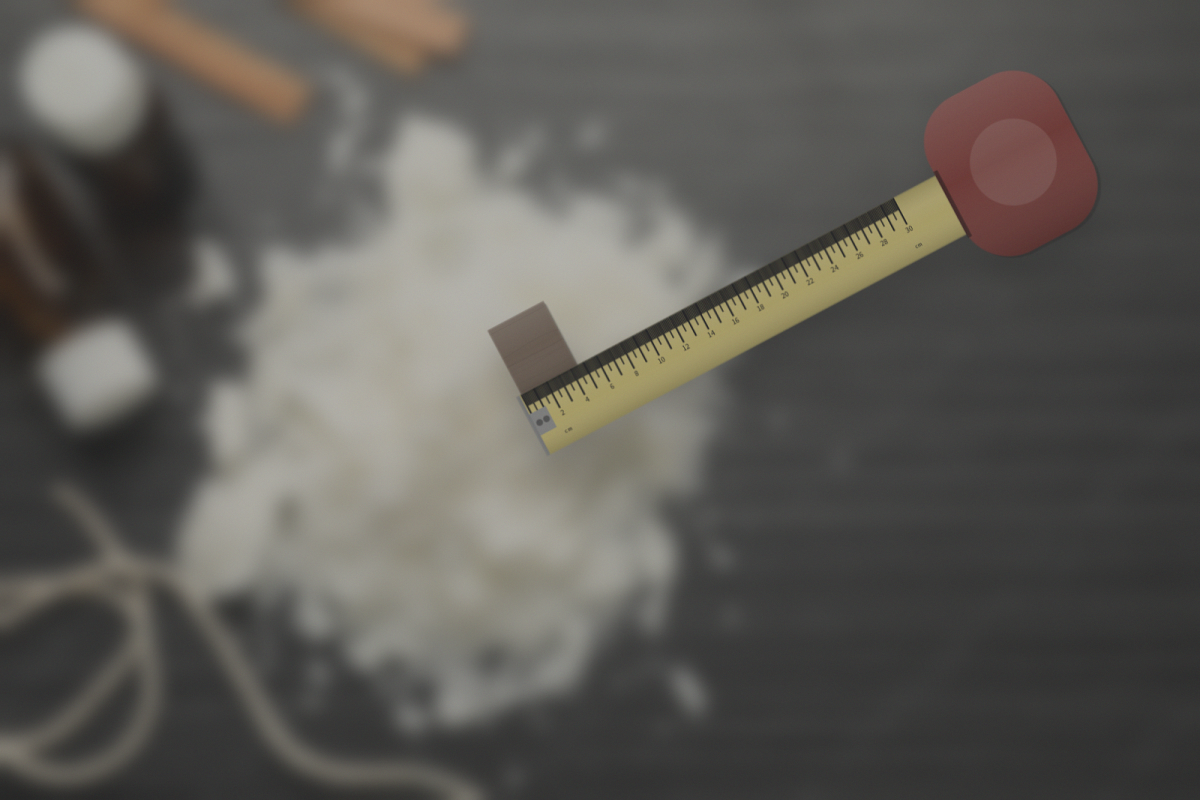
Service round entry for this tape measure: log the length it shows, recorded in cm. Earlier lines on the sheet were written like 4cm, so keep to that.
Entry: 4.5cm
